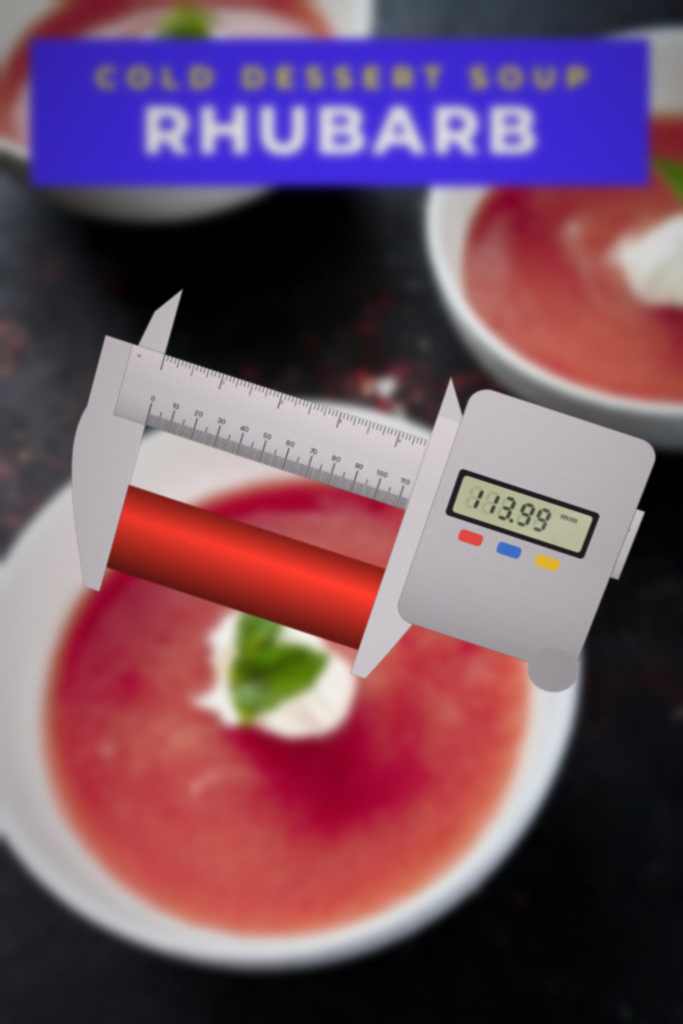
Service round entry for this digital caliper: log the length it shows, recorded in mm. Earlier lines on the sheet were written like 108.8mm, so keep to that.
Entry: 113.99mm
